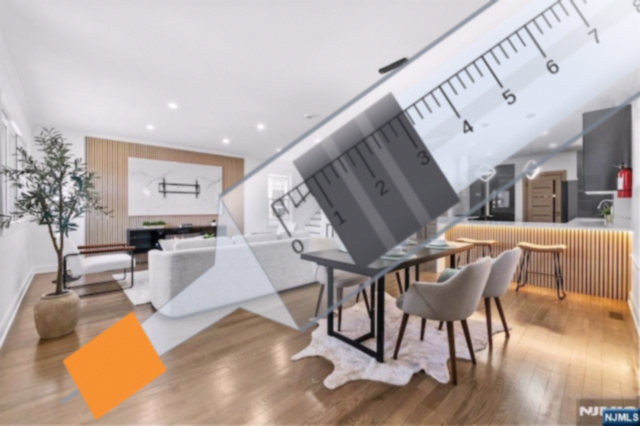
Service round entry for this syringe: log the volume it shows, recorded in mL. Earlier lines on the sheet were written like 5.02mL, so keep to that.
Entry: 0.8mL
